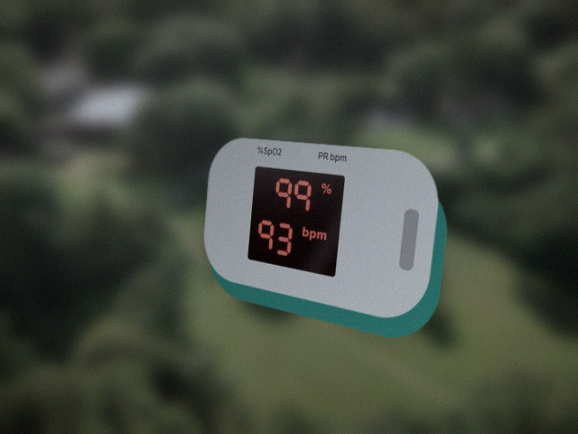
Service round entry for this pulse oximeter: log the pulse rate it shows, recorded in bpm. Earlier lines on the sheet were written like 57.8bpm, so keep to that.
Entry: 93bpm
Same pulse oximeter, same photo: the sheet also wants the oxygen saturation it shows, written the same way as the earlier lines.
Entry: 99%
